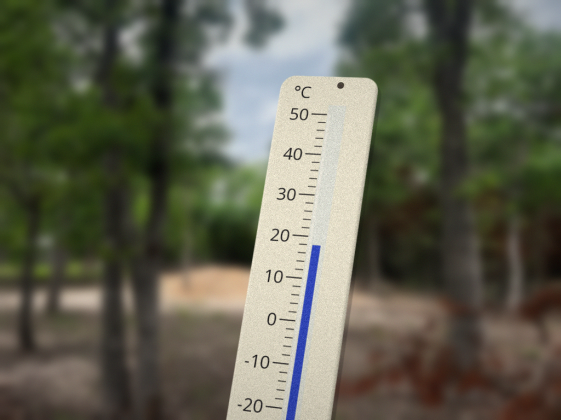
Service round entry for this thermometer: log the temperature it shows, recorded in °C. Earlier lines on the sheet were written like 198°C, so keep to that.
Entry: 18°C
